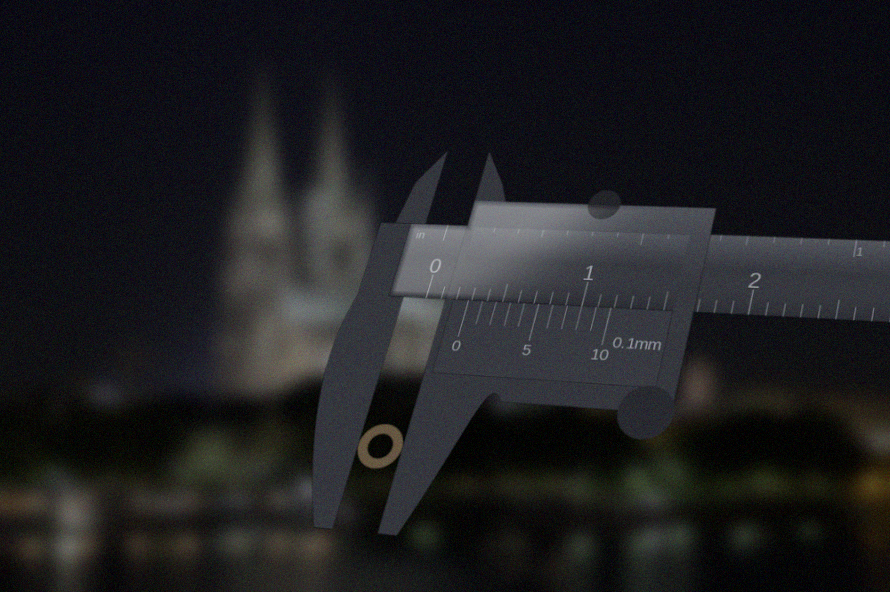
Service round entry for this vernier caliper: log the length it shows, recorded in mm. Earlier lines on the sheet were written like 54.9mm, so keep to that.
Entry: 2.8mm
